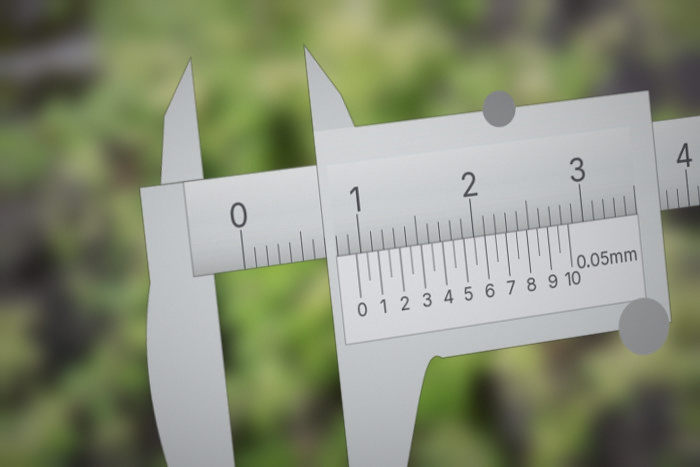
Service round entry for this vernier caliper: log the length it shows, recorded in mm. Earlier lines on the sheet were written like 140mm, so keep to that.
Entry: 9.6mm
